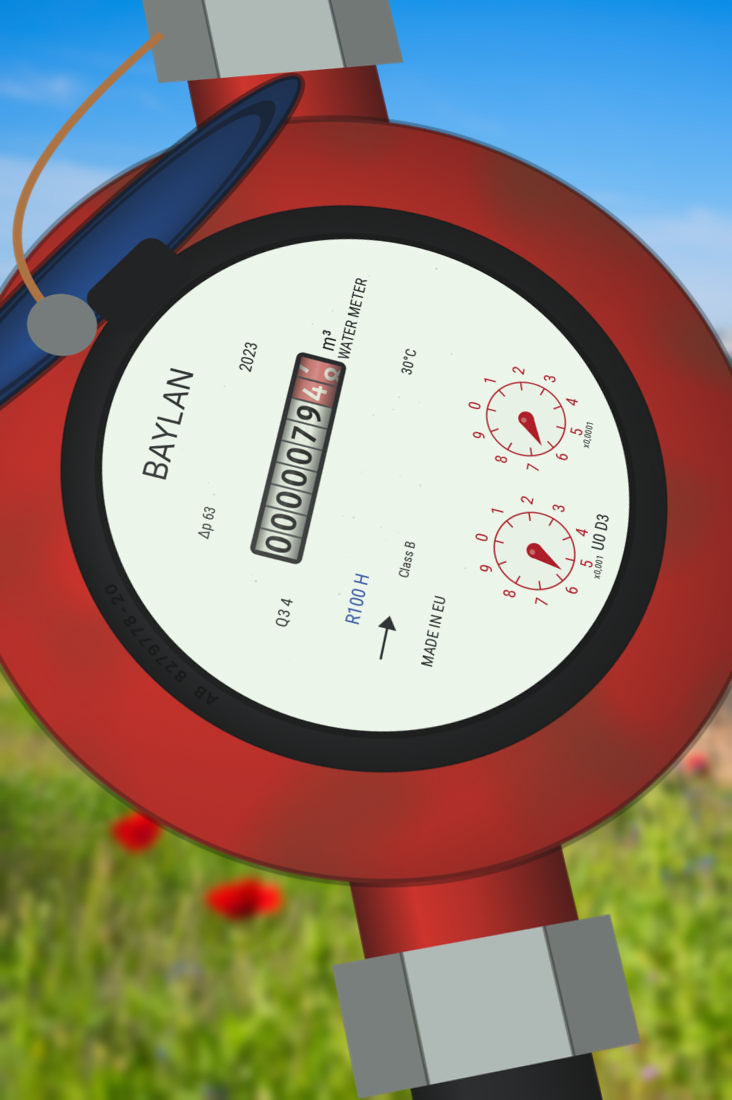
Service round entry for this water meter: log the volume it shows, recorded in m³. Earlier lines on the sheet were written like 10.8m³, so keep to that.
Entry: 79.4756m³
